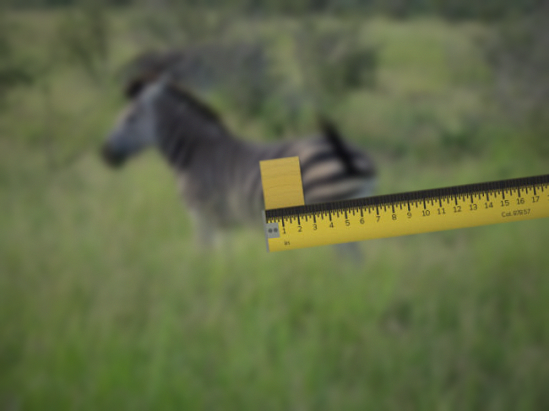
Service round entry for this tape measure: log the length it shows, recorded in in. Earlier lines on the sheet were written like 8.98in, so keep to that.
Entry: 2.5in
